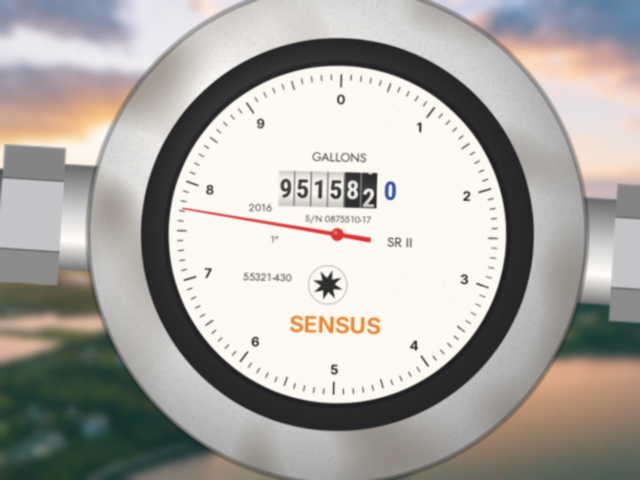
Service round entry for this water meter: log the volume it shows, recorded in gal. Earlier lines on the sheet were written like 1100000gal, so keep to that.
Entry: 9515817.7gal
